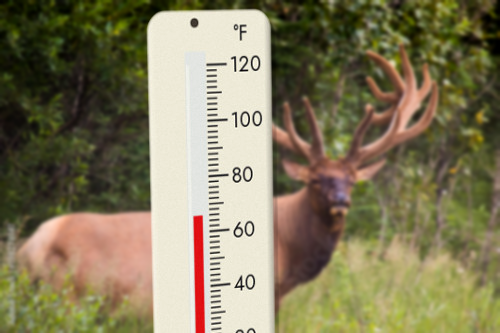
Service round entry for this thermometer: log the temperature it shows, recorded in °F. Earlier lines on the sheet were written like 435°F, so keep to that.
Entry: 66°F
